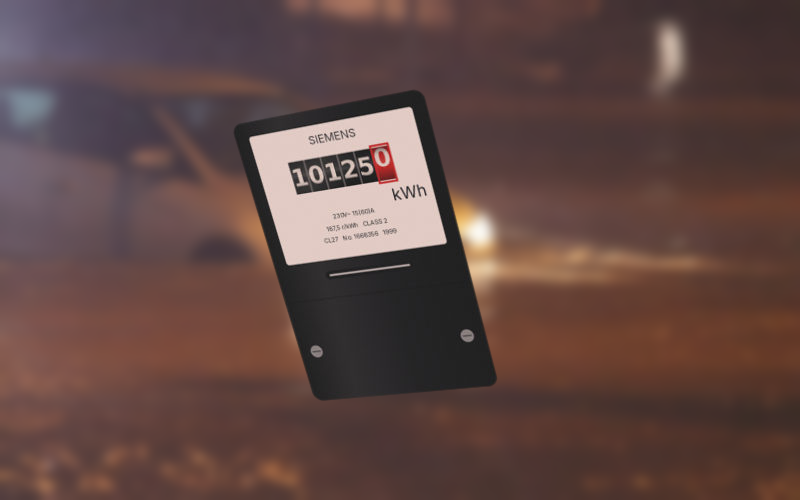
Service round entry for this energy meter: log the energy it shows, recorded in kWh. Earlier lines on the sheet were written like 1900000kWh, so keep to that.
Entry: 10125.0kWh
